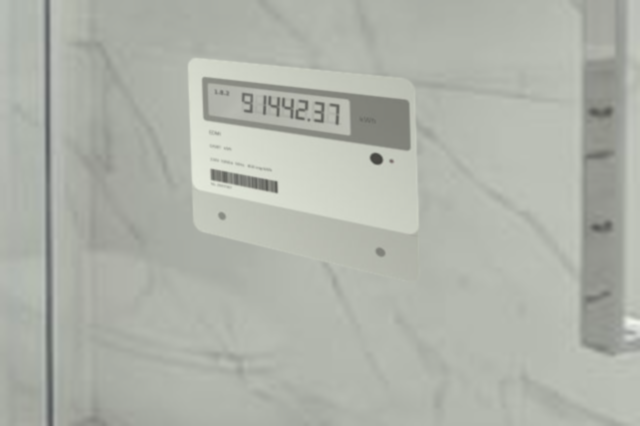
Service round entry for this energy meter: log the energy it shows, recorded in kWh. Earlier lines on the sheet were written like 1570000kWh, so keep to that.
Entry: 91442.37kWh
